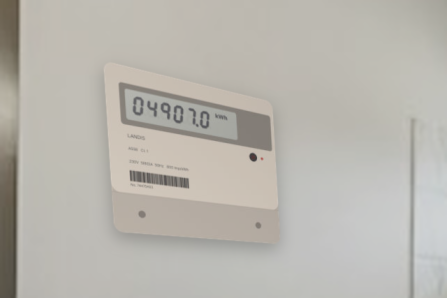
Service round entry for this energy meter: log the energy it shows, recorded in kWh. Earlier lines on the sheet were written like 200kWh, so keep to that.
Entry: 4907.0kWh
